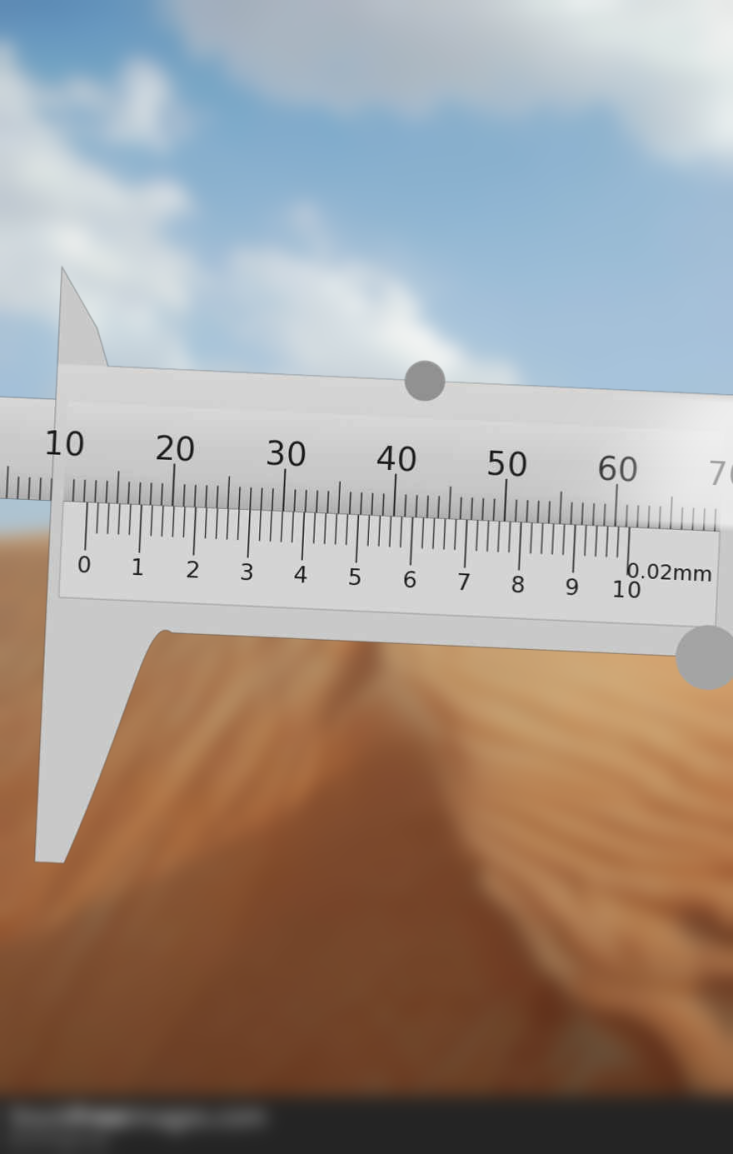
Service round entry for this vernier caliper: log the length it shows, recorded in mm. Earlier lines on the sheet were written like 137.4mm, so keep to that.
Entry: 12.3mm
